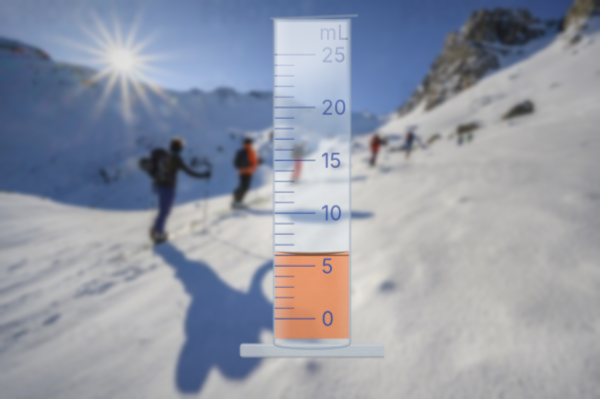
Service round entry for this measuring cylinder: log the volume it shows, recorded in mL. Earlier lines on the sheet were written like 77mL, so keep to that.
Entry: 6mL
